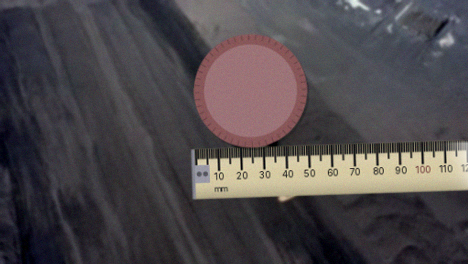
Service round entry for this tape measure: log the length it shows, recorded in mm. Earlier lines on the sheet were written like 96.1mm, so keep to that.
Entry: 50mm
